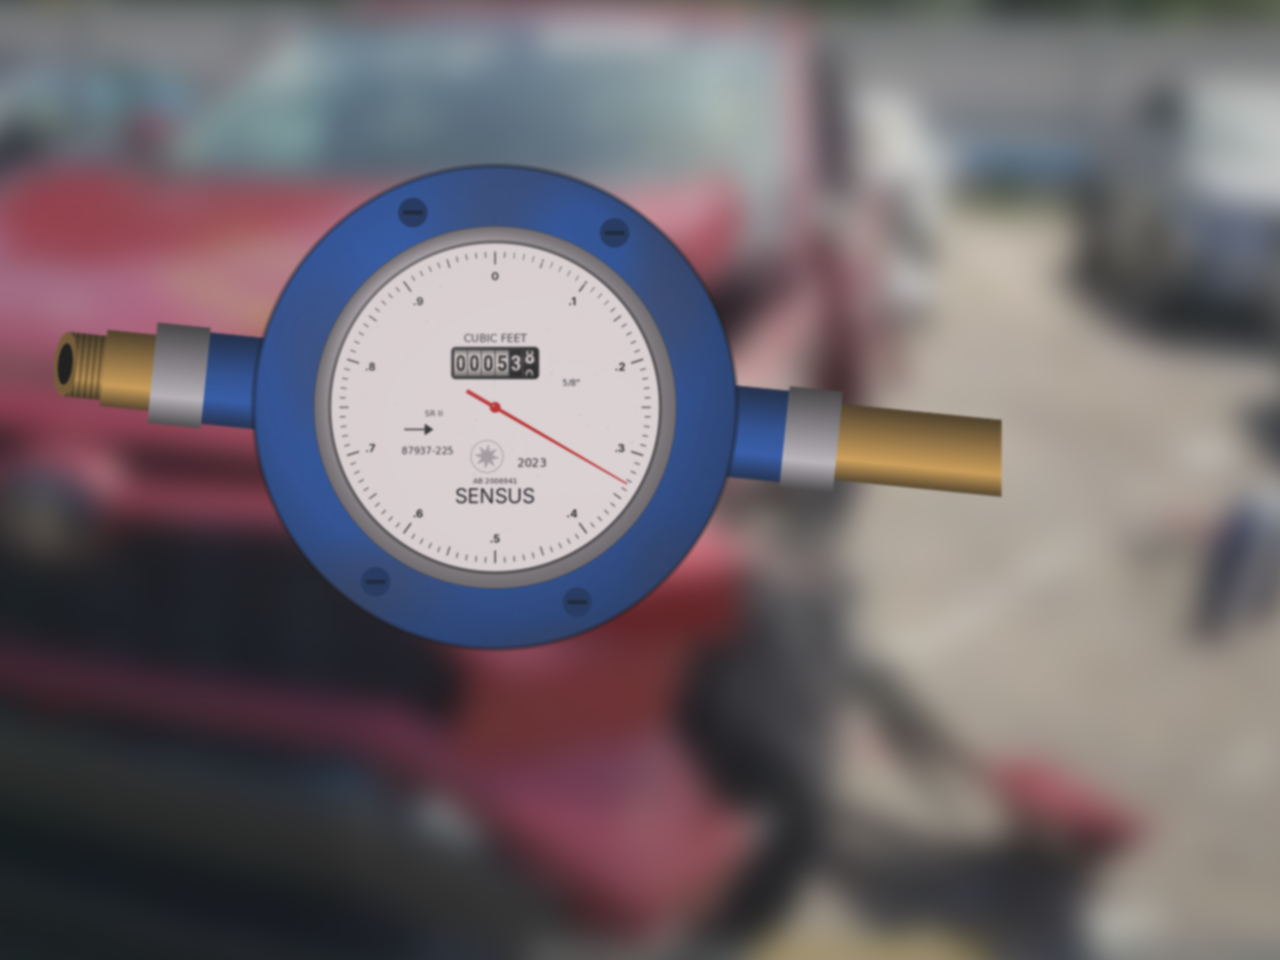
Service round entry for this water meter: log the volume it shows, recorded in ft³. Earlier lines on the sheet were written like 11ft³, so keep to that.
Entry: 538.33ft³
